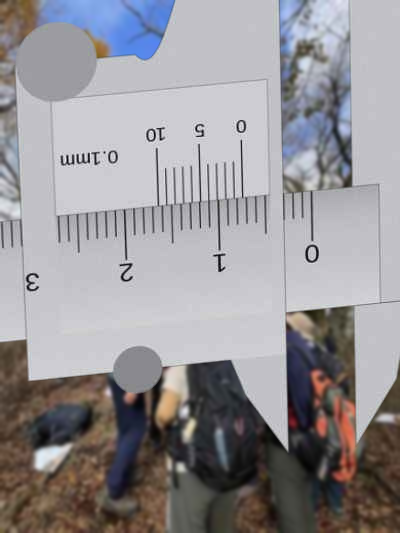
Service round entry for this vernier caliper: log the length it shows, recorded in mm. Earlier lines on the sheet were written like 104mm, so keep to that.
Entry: 7.4mm
